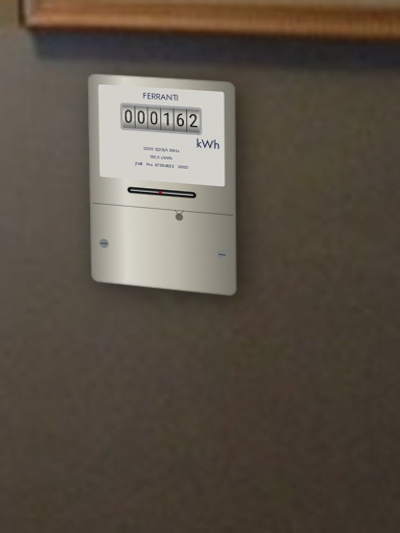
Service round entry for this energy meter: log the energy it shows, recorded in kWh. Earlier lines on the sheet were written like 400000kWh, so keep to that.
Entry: 162kWh
